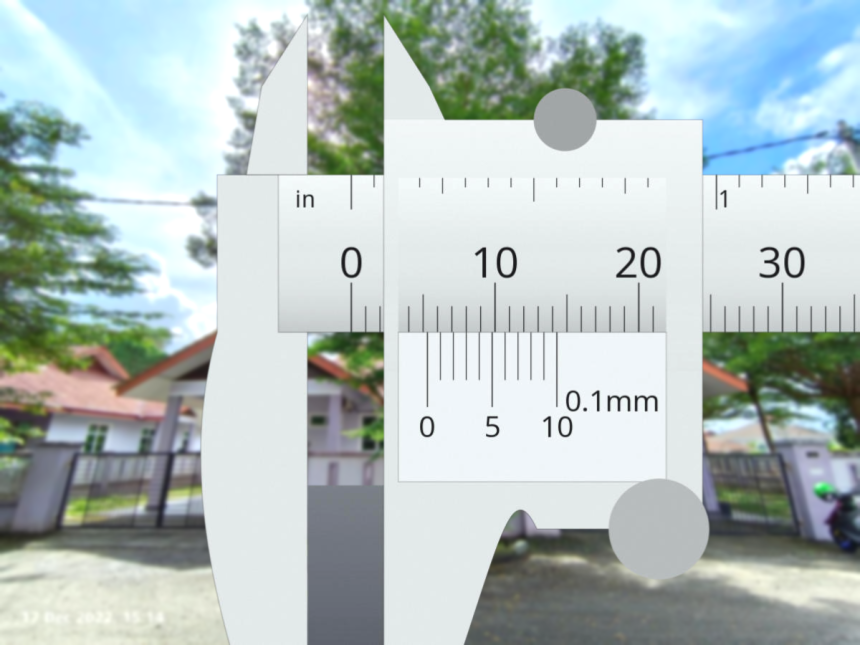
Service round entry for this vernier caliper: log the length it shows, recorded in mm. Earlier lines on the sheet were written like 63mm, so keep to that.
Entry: 5.3mm
